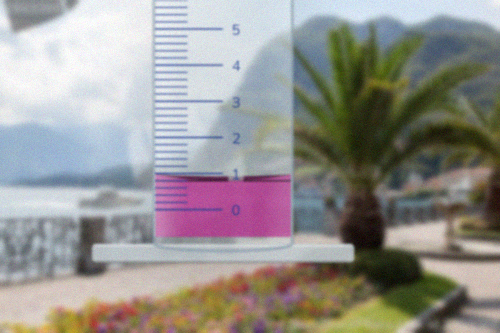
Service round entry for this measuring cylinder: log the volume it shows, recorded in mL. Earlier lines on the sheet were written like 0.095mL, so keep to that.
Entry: 0.8mL
